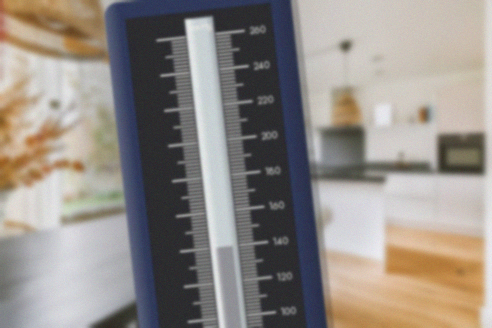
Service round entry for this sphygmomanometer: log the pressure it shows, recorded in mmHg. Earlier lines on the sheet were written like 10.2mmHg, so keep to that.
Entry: 140mmHg
